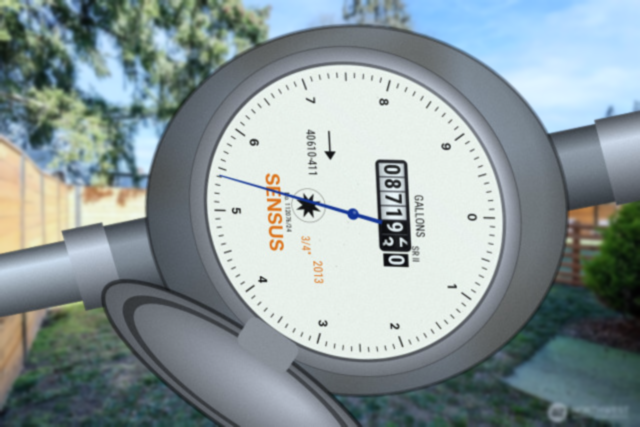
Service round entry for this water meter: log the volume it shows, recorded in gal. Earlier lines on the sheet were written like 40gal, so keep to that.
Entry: 871925.4gal
